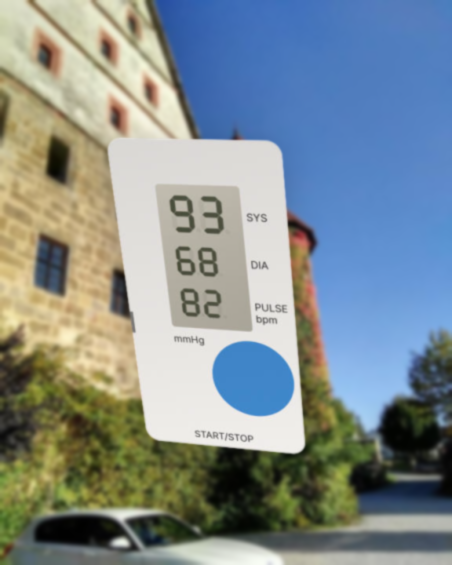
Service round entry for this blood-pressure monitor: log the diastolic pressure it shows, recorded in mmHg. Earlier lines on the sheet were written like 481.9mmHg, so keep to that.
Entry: 68mmHg
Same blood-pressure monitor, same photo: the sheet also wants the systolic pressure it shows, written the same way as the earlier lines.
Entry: 93mmHg
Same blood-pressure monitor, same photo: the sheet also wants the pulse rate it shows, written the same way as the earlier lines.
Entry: 82bpm
